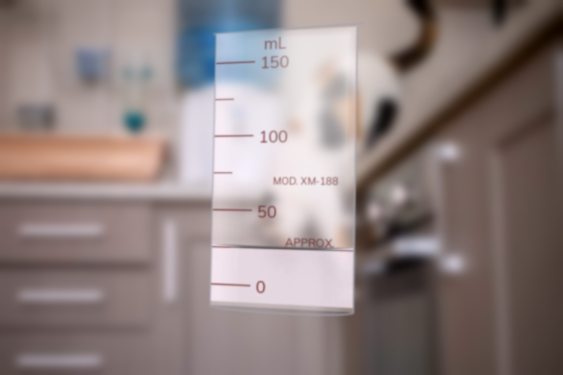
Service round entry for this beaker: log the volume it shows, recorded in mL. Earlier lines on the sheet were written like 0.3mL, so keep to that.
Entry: 25mL
